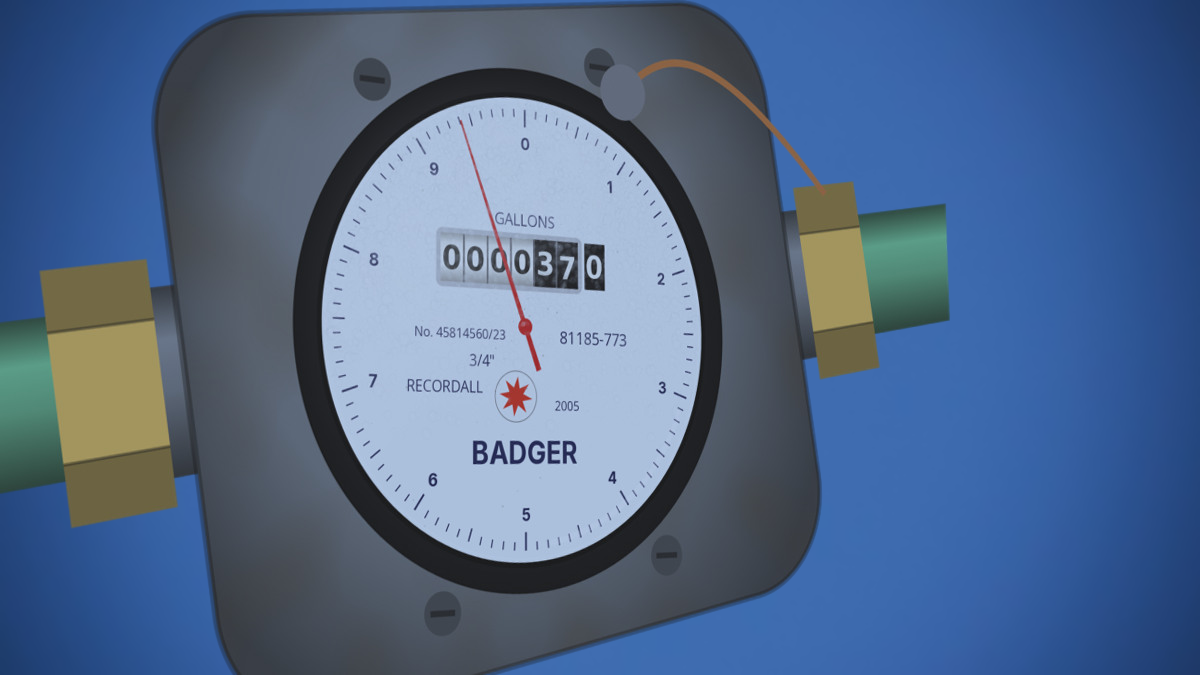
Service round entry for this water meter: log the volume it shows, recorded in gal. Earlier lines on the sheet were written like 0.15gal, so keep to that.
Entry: 369.4gal
